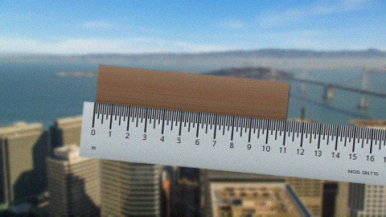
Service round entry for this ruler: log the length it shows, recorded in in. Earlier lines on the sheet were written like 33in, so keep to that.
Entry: 11in
